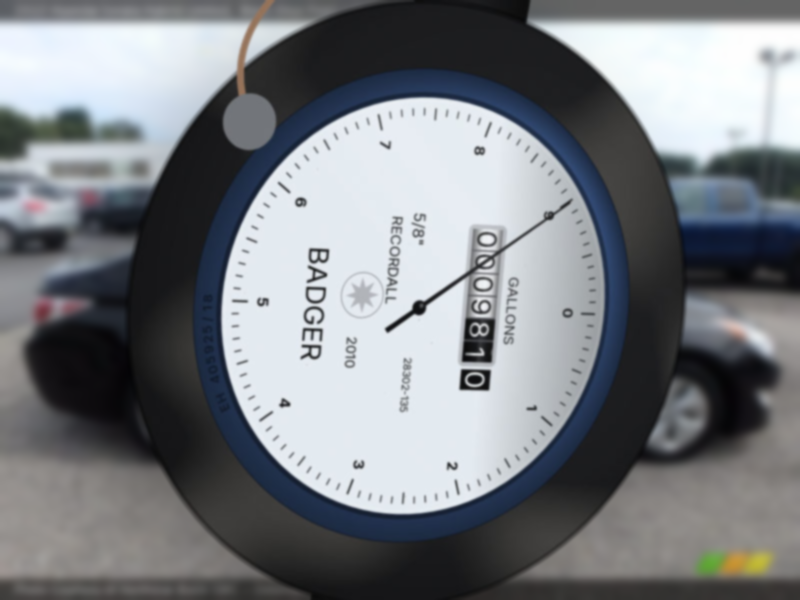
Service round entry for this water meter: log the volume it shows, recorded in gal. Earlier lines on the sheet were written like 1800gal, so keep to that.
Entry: 9809.0gal
